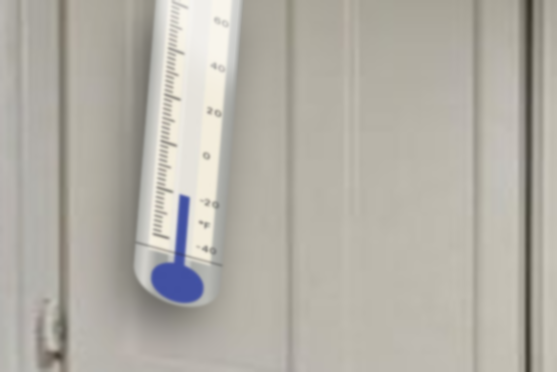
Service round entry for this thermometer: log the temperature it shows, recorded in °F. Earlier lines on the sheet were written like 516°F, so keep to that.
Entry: -20°F
